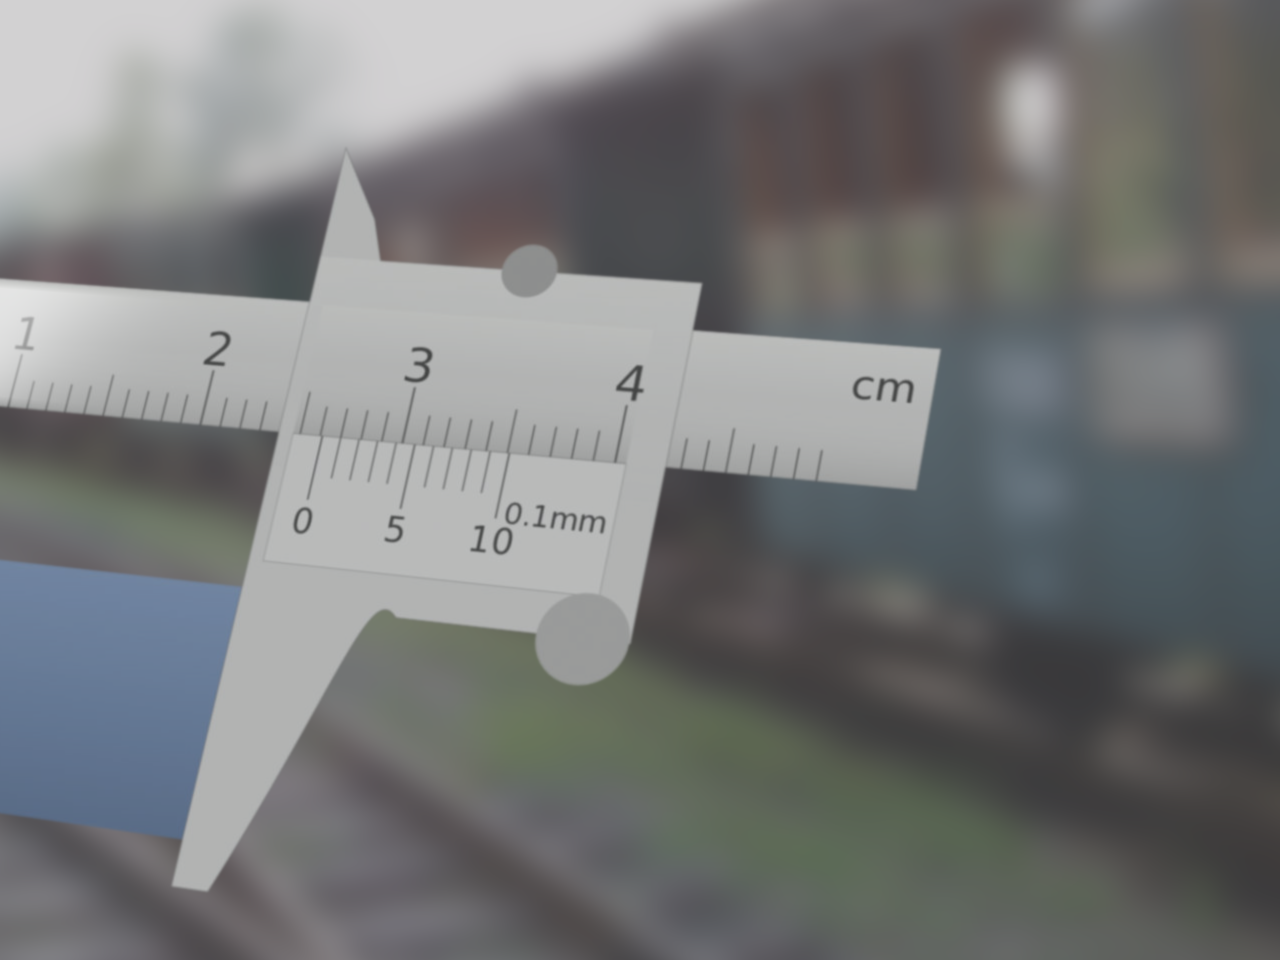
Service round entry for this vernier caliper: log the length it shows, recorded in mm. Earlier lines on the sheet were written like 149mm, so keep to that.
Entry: 26.1mm
